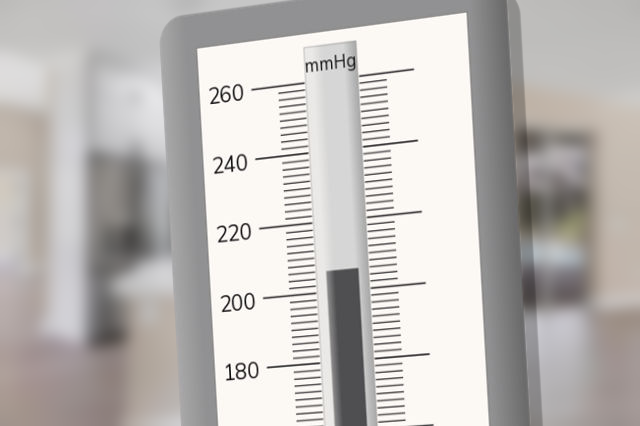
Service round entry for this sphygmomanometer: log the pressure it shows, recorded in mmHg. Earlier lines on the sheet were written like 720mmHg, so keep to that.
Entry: 206mmHg
